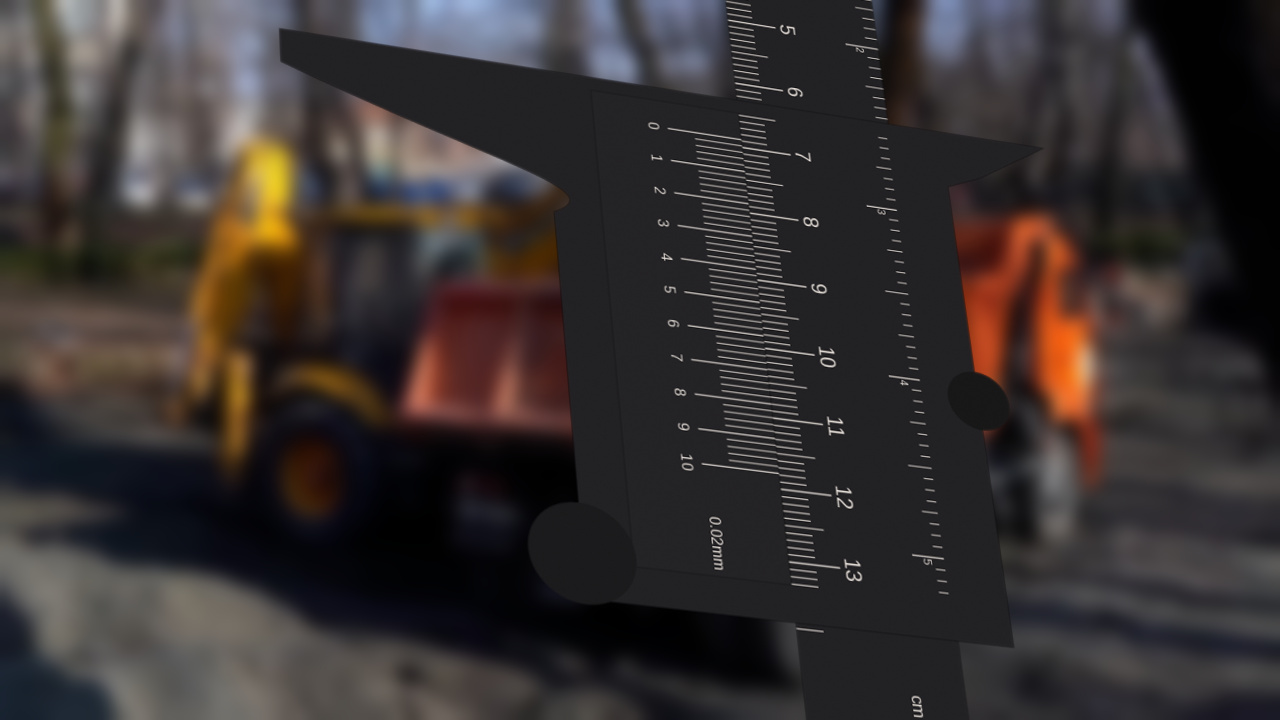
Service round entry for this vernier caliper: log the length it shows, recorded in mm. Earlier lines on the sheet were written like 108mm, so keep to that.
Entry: 68.8mm
